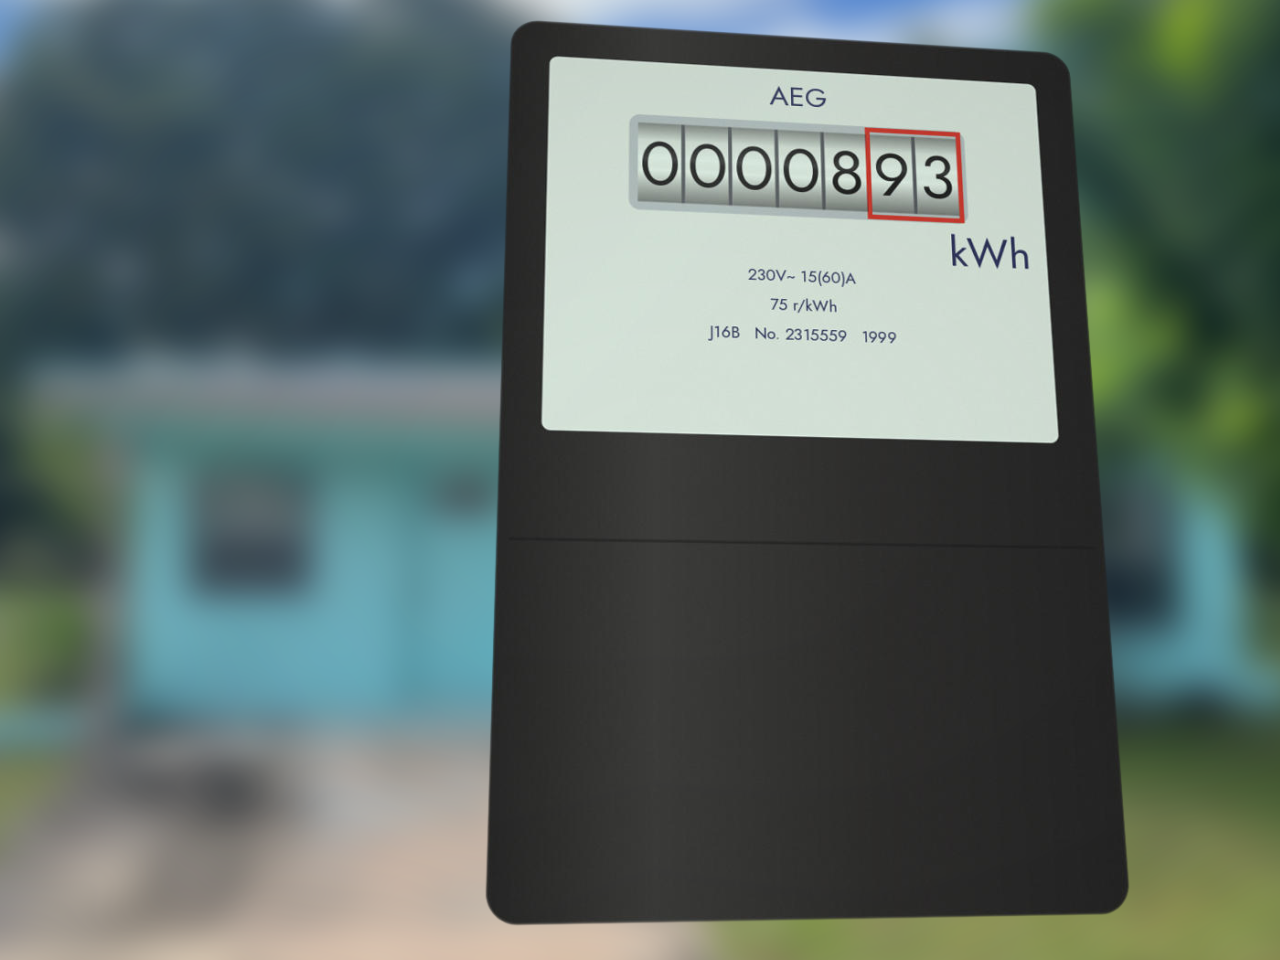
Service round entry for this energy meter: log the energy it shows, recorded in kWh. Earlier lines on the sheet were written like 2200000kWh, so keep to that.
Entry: 8.93kWh
